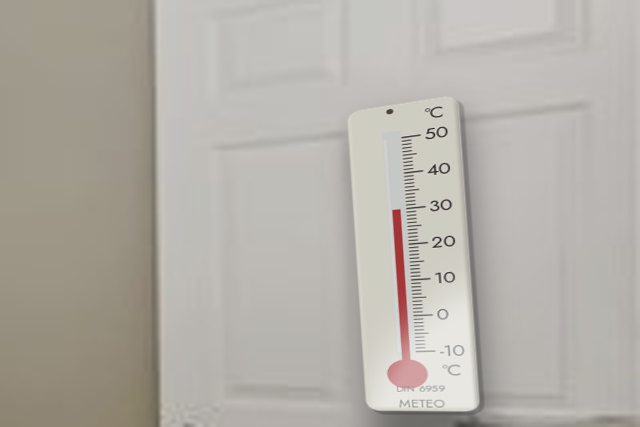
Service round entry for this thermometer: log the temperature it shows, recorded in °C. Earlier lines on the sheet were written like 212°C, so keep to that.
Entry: 30°C
